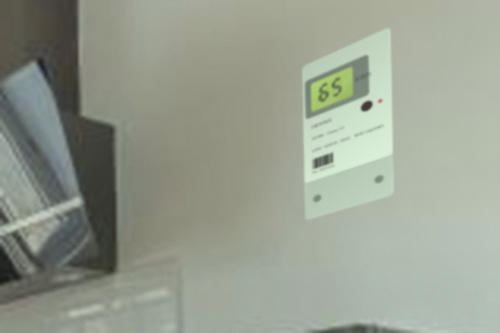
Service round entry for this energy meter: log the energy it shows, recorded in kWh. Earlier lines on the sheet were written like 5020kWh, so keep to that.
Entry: 65kWh
